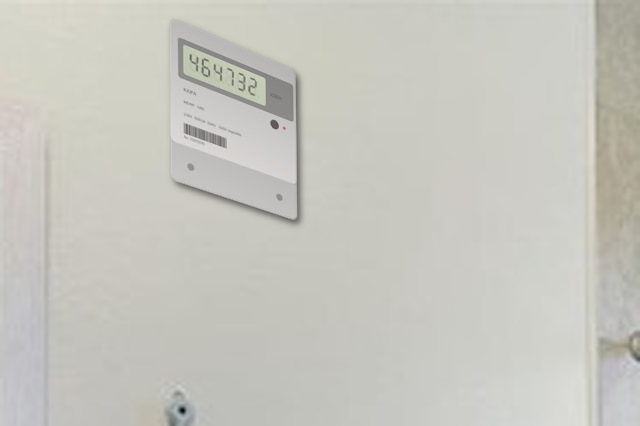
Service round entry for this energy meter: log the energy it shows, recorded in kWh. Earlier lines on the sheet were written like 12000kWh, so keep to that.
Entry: 464732kWh
